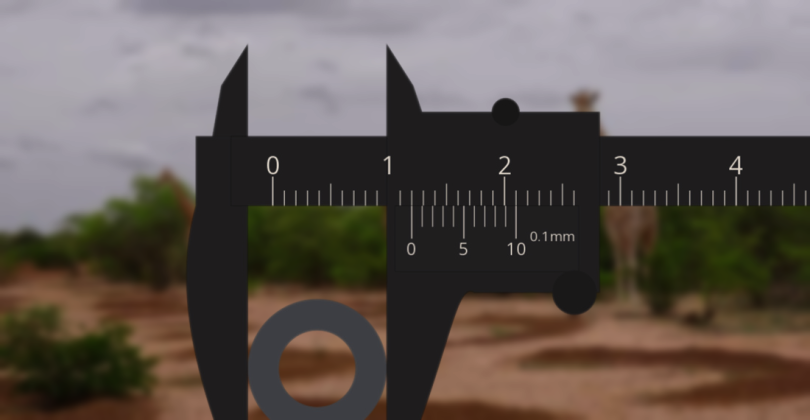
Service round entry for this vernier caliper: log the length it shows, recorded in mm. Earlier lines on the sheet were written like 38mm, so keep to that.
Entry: 12.0mm
